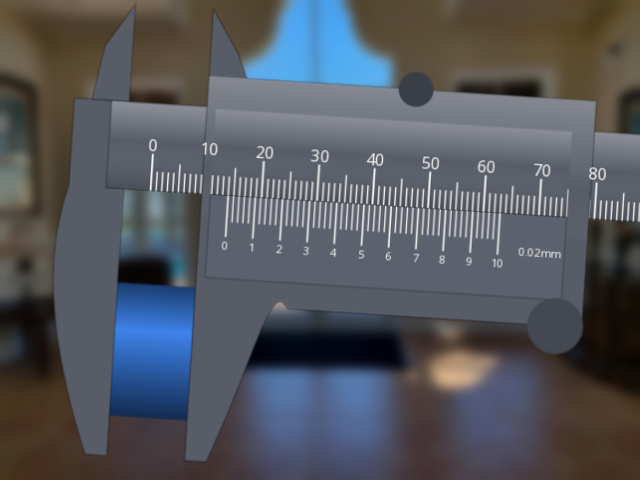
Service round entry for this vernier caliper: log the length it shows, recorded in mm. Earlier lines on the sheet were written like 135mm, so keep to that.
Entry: 14.0mm
